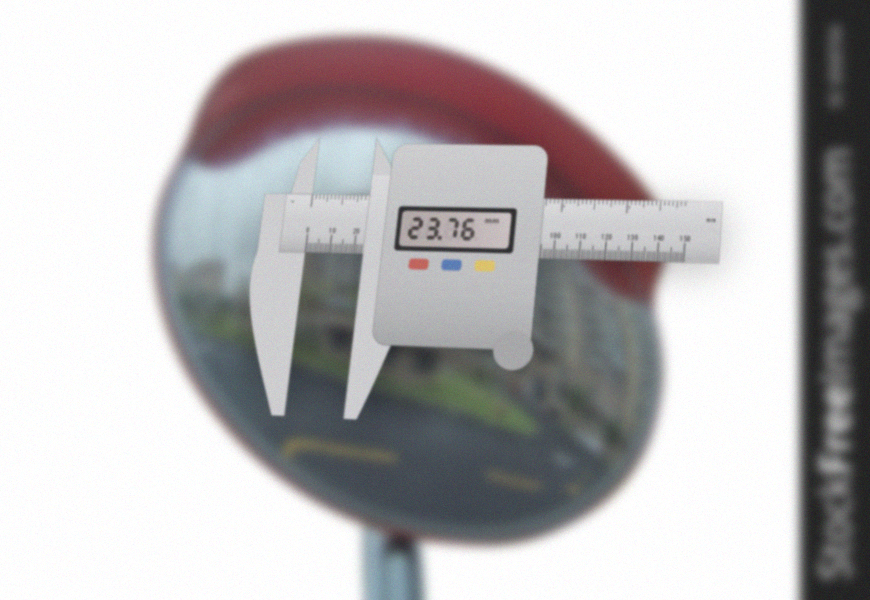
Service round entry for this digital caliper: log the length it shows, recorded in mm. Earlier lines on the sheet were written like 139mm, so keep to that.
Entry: 23.76mm
